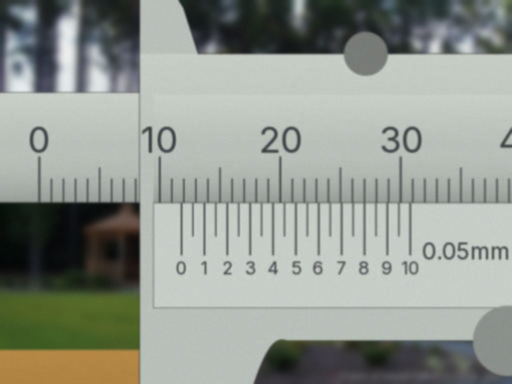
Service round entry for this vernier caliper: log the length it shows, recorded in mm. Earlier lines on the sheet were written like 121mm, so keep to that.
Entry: 11.8mm
